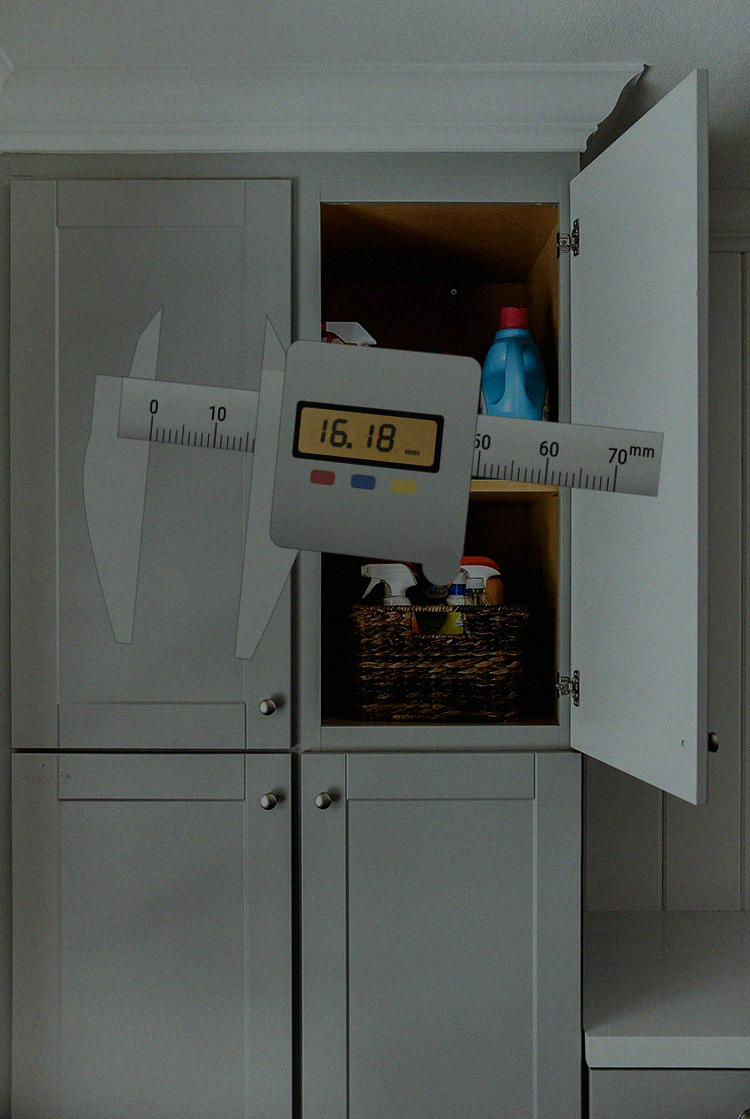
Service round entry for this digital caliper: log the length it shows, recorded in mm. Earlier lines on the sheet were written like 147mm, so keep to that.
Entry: 16.18mm
